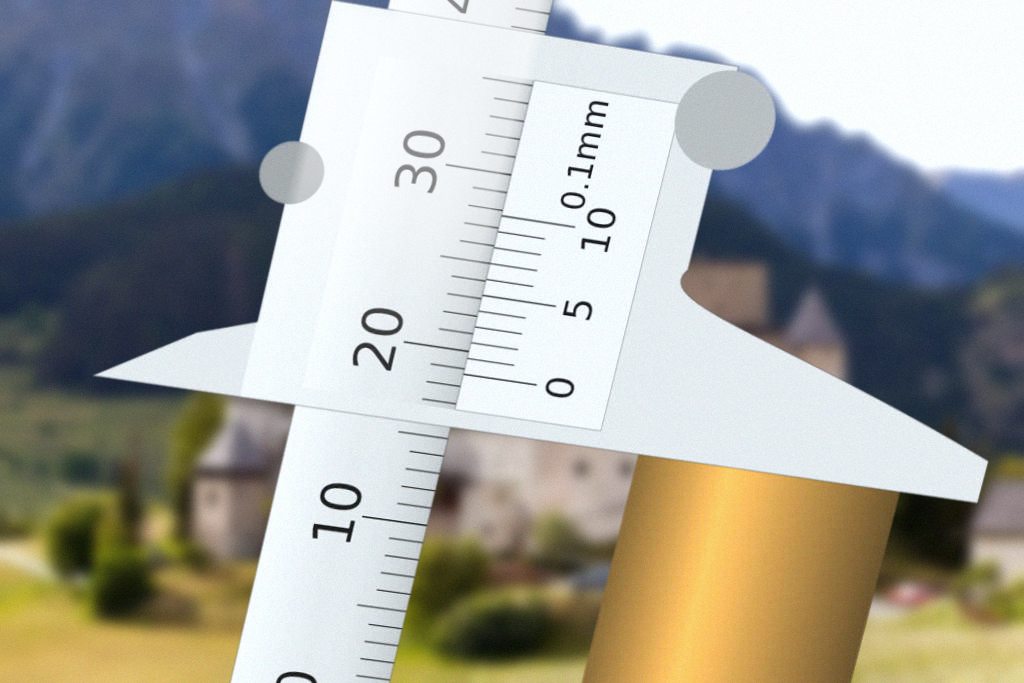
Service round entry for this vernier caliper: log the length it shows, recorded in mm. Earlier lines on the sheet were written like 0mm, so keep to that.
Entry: 18.7mm
